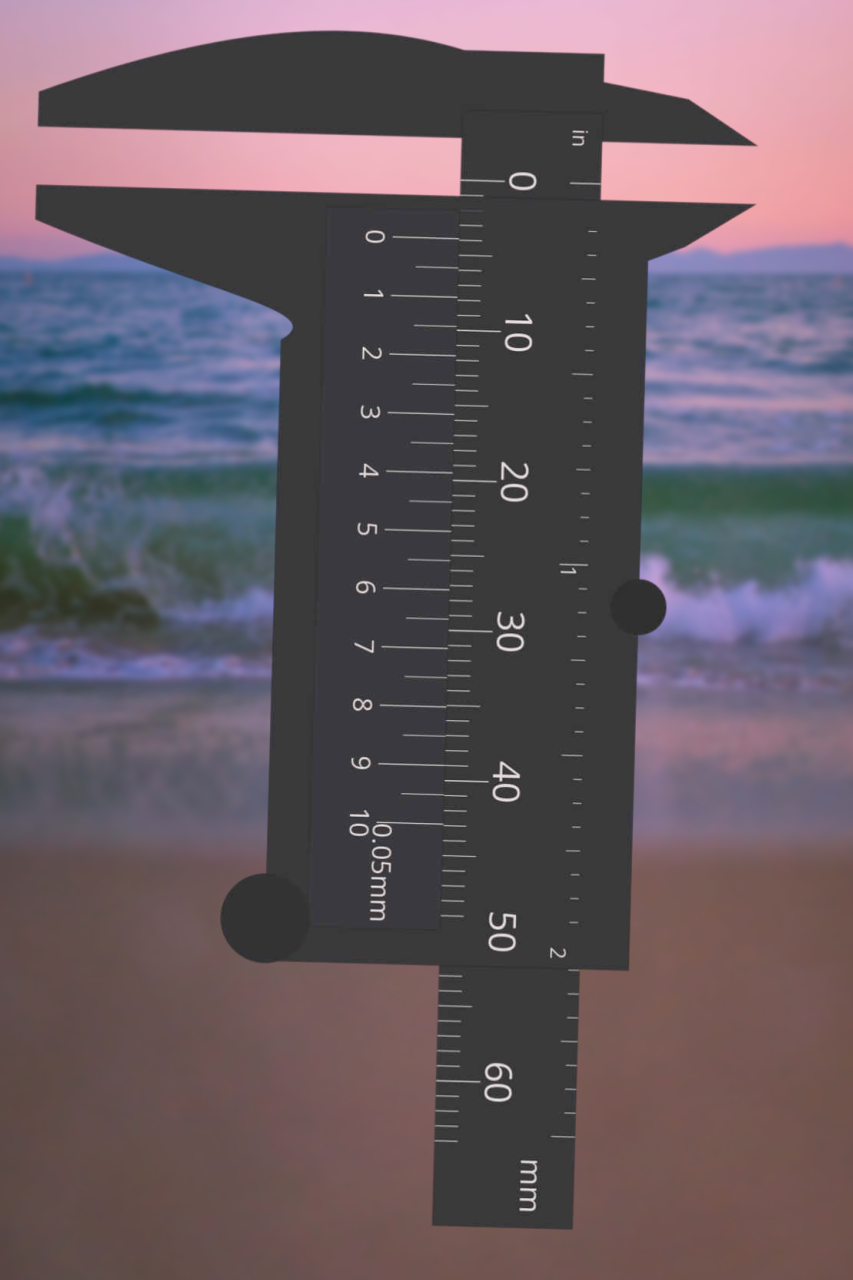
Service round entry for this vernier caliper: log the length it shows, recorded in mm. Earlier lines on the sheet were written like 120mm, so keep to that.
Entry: 3.9mm
